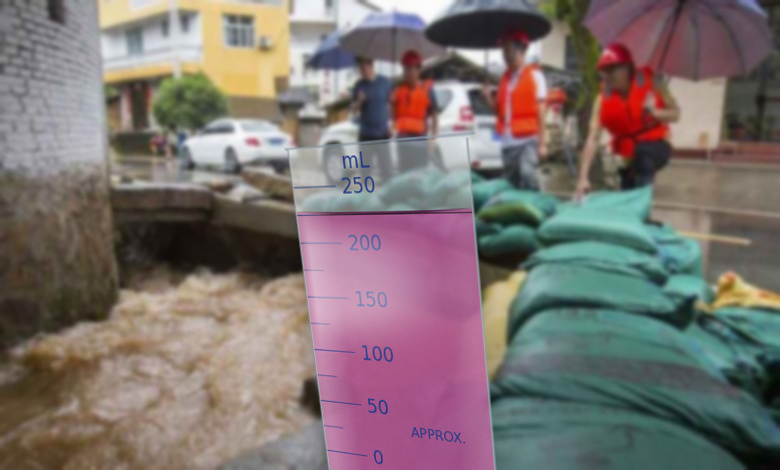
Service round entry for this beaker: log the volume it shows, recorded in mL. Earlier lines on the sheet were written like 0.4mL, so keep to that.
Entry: 225mL
